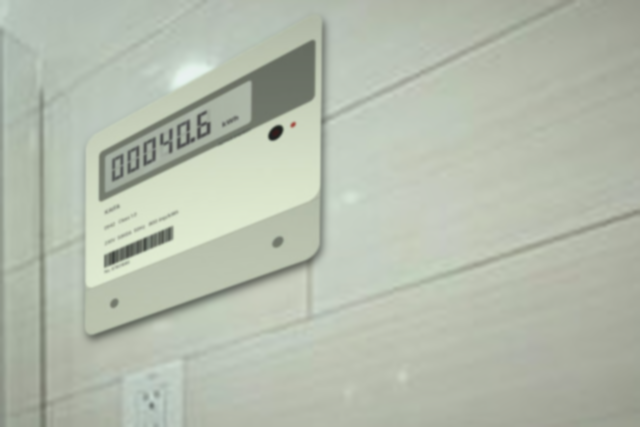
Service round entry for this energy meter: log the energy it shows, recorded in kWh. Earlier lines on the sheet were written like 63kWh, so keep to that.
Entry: 40.6kWh
